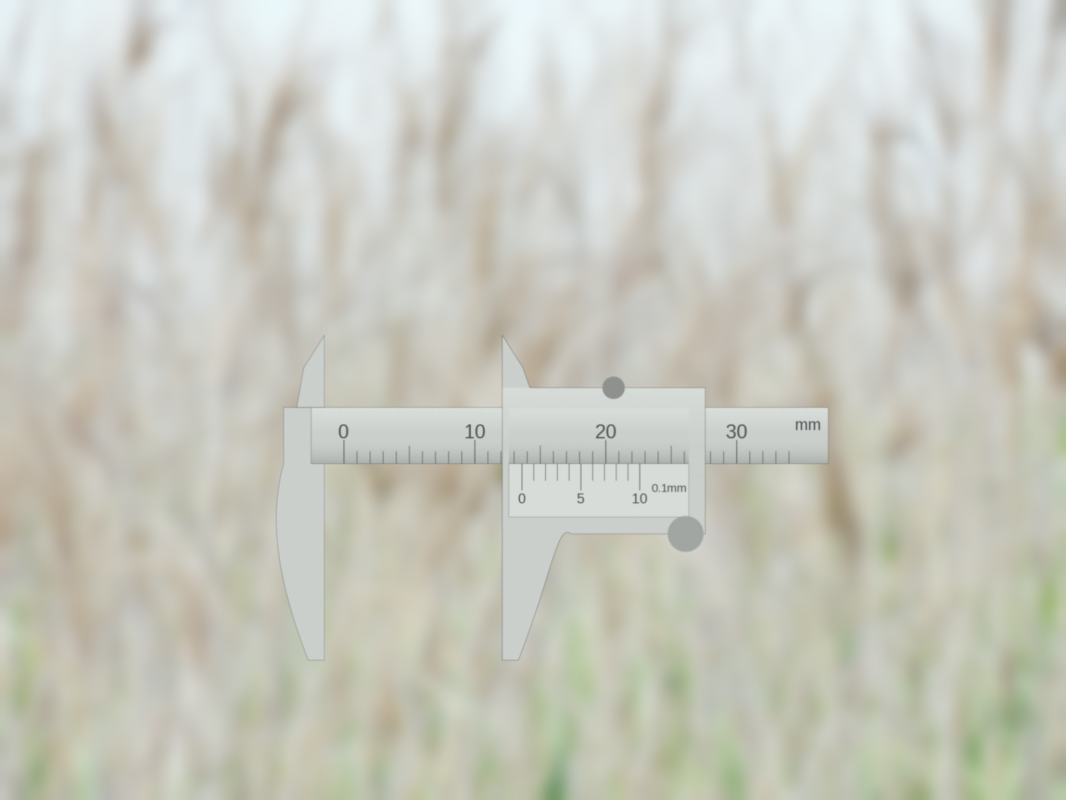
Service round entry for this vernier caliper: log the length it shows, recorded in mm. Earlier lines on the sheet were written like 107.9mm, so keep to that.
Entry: 13.6mm
